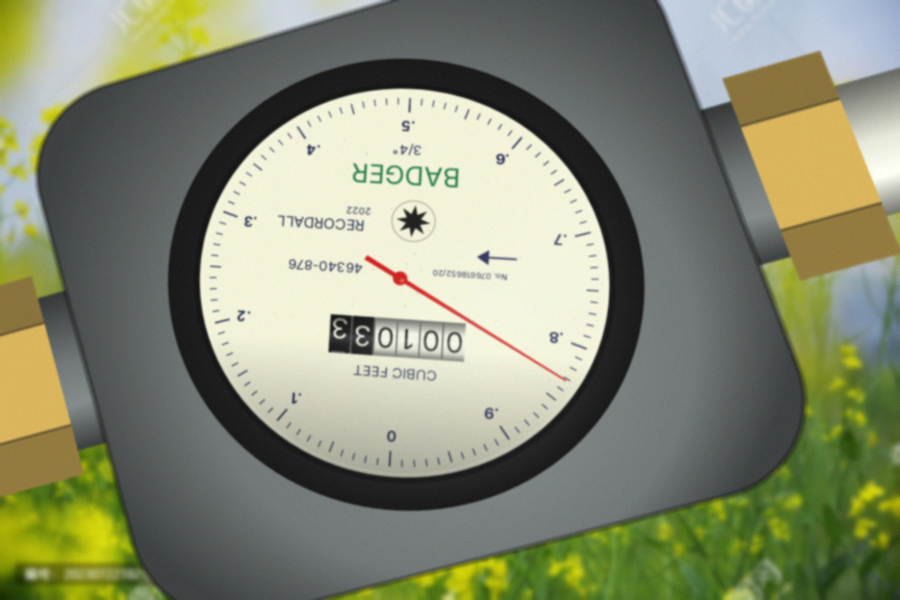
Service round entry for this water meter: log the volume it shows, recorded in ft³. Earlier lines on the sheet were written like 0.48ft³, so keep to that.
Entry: 1032.83ft³
